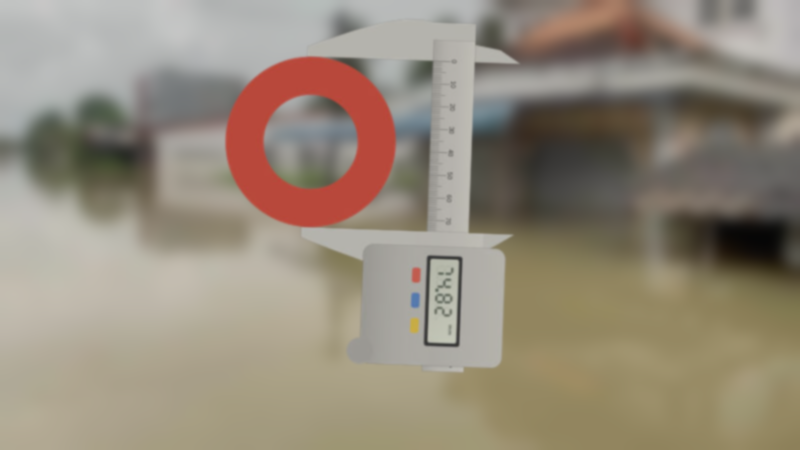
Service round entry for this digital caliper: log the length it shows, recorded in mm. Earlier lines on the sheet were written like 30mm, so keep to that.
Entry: 74.82mm
